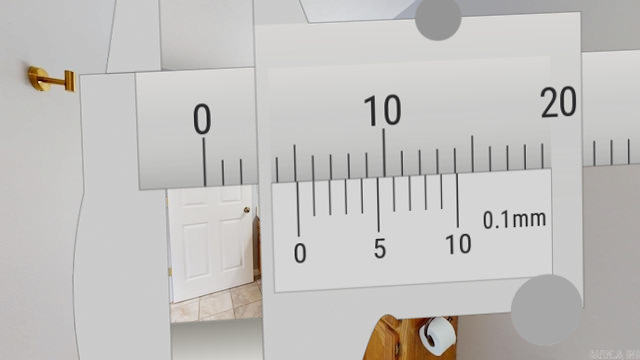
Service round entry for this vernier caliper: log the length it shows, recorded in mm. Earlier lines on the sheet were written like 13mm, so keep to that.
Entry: 5.1mm
